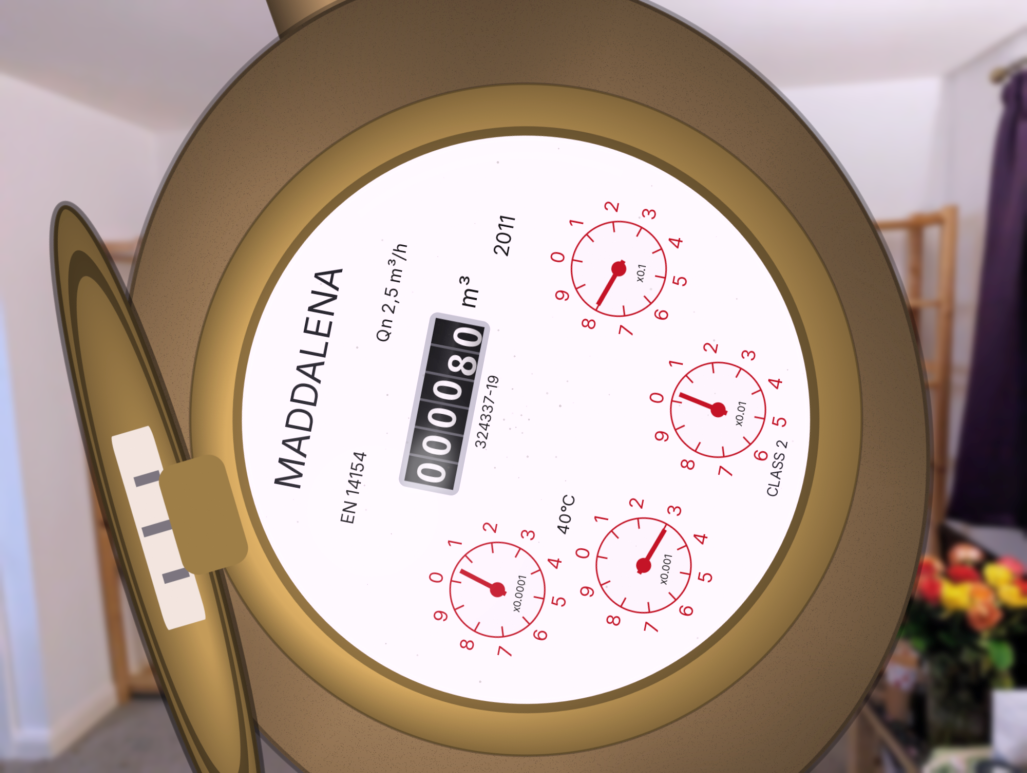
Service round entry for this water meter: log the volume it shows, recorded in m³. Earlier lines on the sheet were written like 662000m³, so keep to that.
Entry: 79.8030m³
